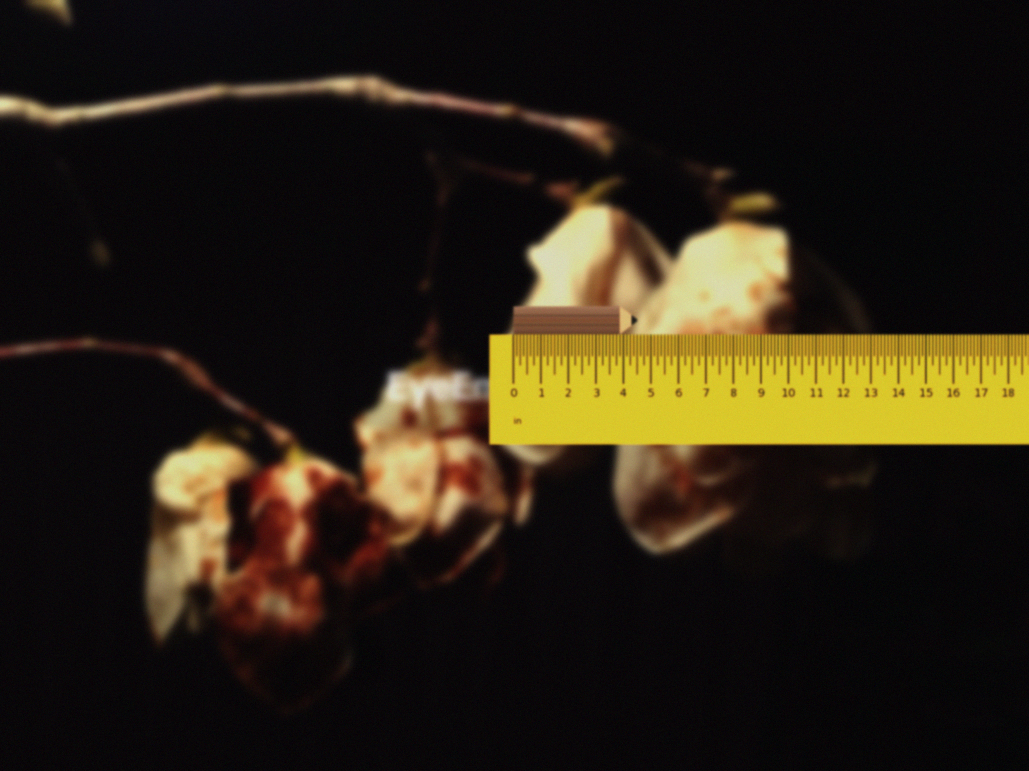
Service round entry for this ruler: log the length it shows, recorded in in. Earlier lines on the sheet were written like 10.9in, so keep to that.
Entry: 4.5in
